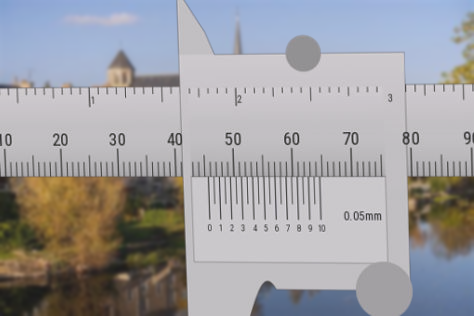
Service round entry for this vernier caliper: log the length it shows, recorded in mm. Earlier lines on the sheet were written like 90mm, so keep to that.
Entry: 45.6mm
